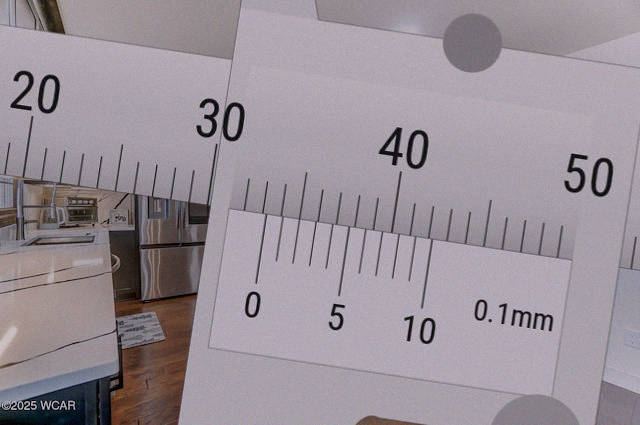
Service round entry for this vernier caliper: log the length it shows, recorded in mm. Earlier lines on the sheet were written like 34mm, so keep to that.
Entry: 33.2mm
